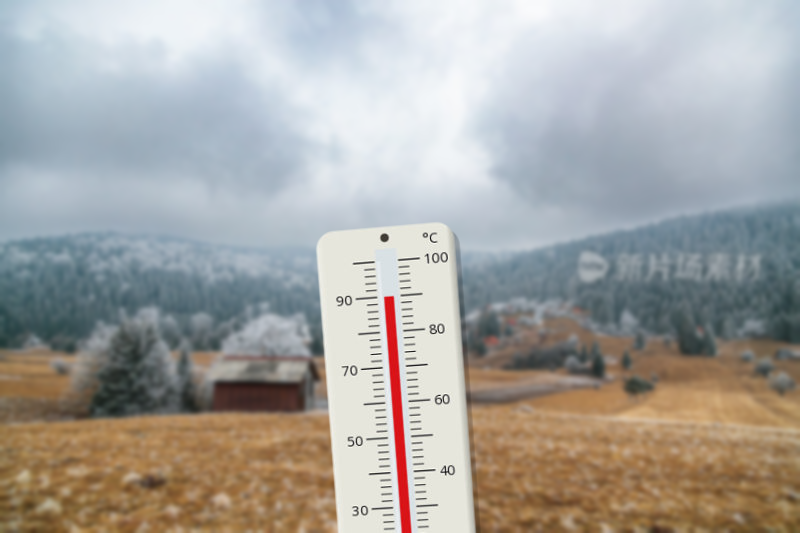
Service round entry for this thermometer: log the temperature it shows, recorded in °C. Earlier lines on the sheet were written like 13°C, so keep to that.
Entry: 90°C
